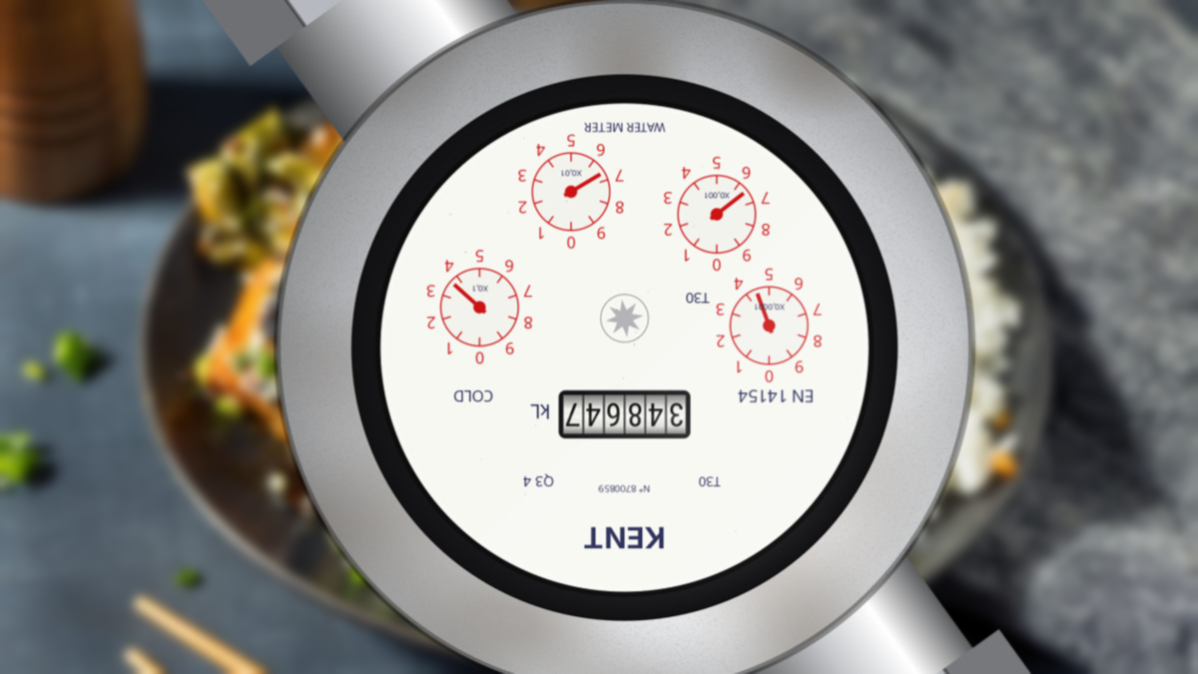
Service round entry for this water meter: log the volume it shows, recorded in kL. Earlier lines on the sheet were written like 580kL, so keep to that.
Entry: 348647.3664kL
